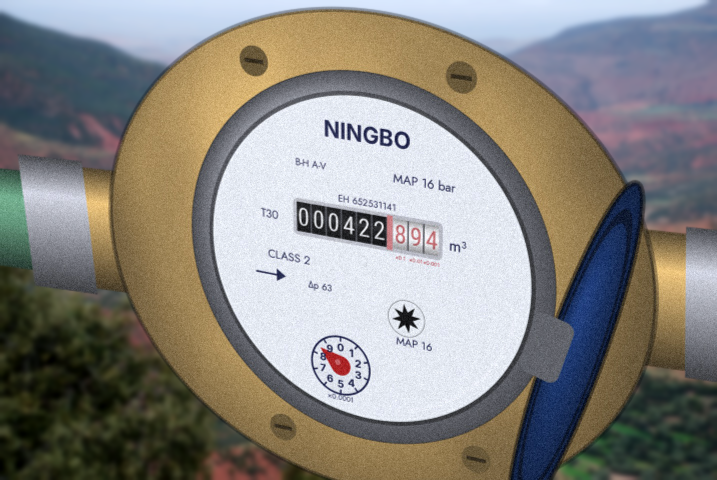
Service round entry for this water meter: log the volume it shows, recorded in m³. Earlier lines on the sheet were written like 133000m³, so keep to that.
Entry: 422.8948m³
